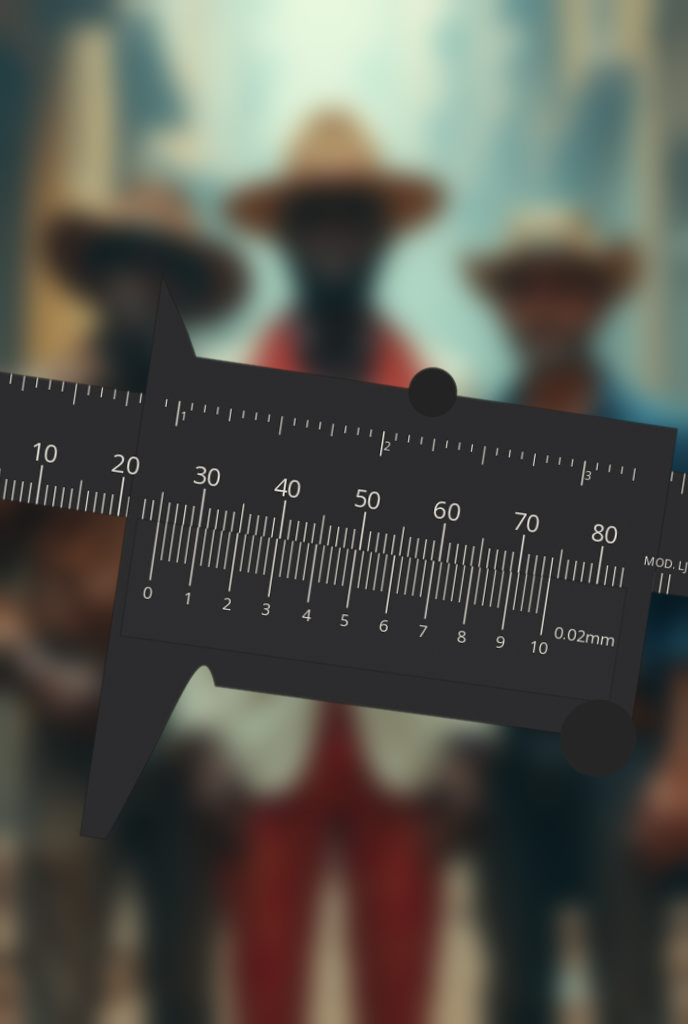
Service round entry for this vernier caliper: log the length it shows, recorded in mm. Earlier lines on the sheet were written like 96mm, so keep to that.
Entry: 25.0mm
